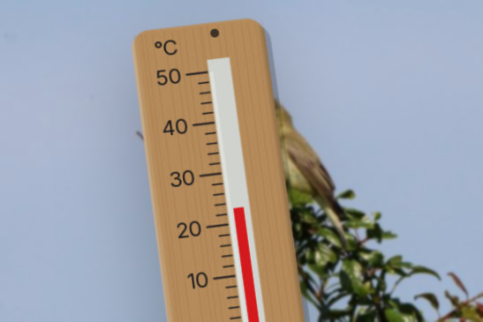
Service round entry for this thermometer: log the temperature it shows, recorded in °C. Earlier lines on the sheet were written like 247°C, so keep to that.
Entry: 23°C
